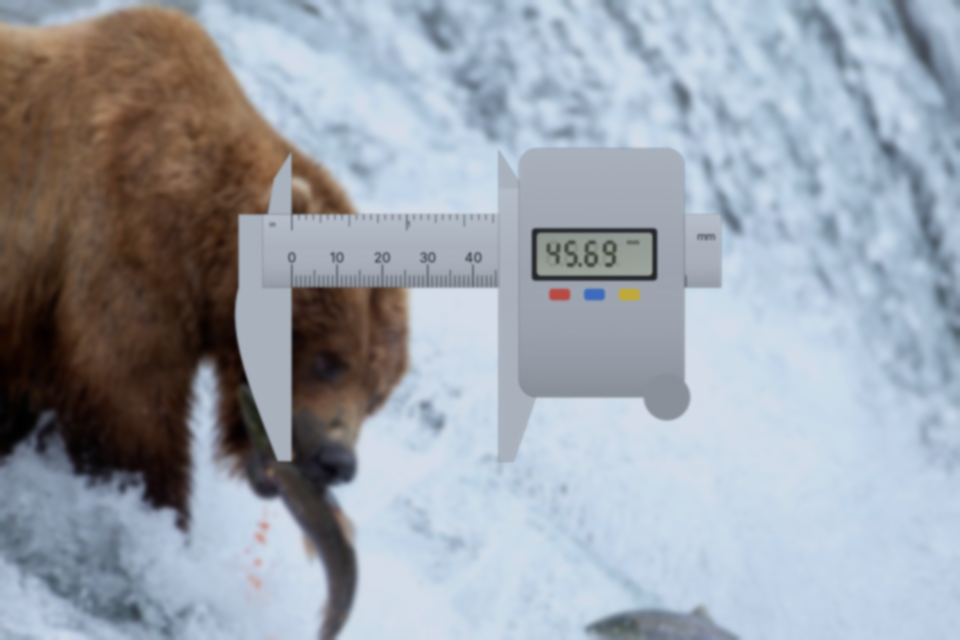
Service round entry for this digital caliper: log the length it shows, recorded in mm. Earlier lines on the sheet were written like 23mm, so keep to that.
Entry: 45.69mm
